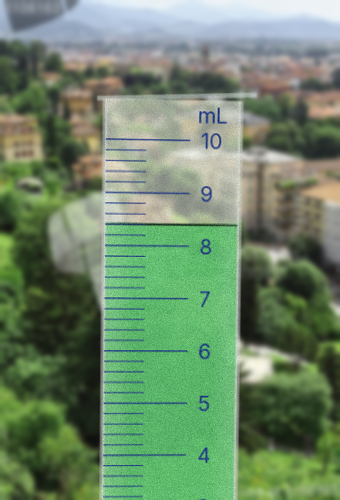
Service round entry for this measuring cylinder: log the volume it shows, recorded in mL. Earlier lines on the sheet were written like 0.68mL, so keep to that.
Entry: 8.4mL
